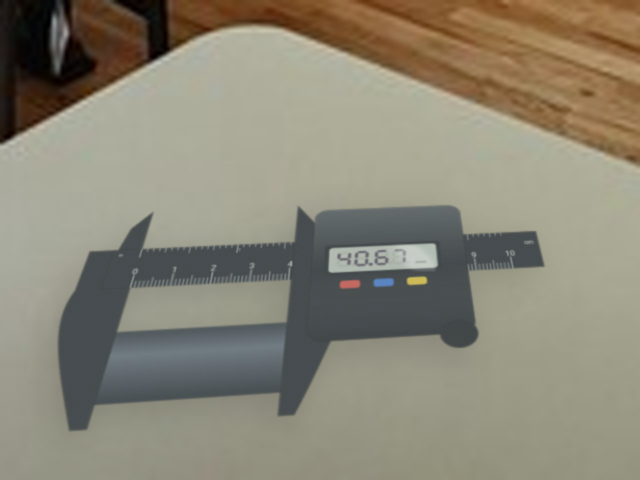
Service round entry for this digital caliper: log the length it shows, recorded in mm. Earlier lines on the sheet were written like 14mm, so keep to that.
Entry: 40.67mm
